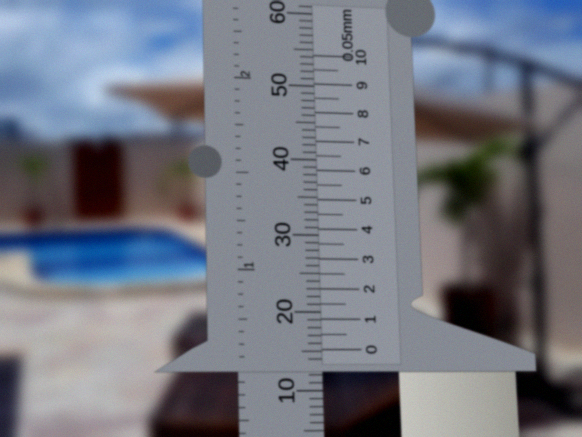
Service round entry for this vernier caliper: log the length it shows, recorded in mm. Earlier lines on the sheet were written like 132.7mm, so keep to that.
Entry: 15.2mm
